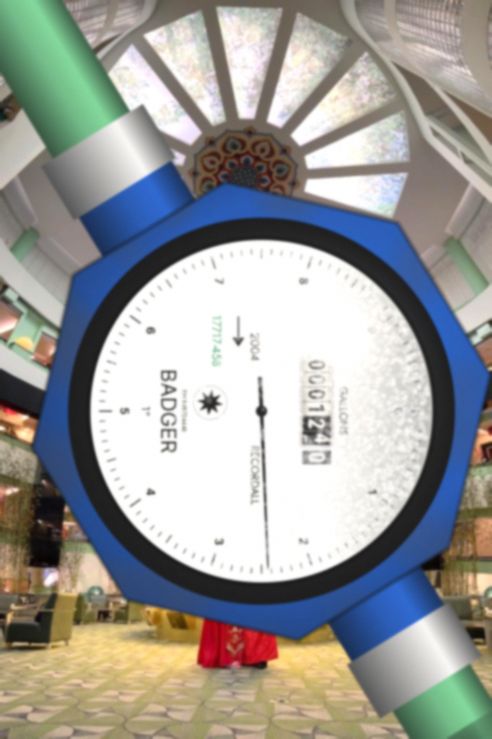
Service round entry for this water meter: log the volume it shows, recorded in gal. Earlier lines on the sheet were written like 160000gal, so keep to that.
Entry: 1242.4gal
